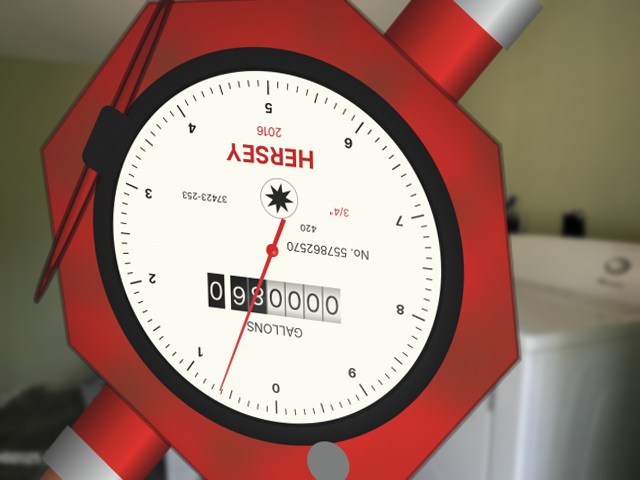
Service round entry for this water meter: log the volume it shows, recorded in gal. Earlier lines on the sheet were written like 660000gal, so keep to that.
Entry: 860.6gal
